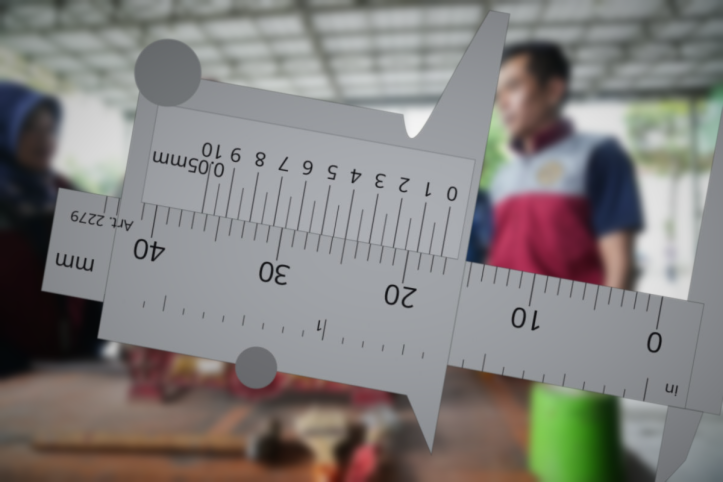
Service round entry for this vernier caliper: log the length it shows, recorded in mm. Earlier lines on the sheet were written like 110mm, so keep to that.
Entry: 17.4mm
